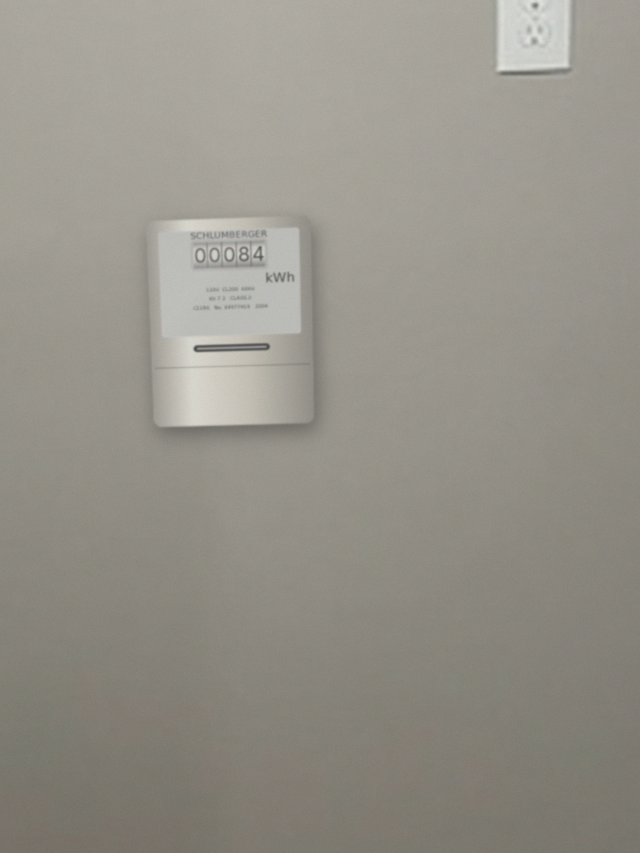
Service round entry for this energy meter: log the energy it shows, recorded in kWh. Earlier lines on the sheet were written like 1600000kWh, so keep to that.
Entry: 84kWh
